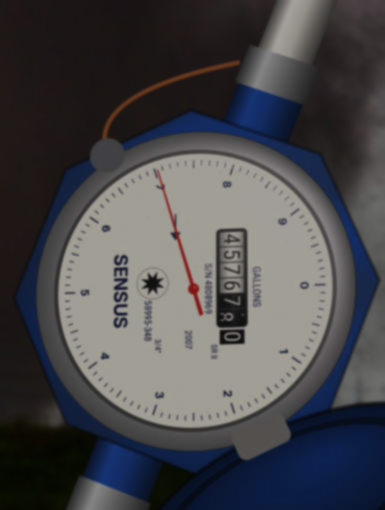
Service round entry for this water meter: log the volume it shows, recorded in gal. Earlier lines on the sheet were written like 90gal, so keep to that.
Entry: 4576777.0gal
